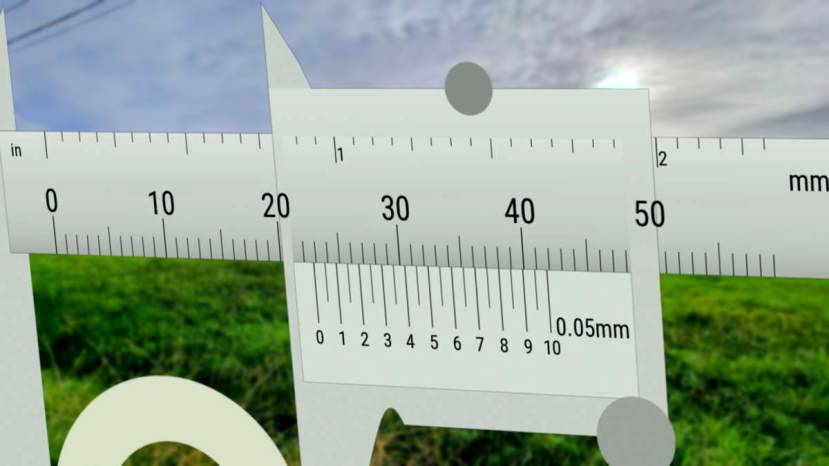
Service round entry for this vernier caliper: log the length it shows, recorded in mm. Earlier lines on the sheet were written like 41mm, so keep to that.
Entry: 22.8mm
